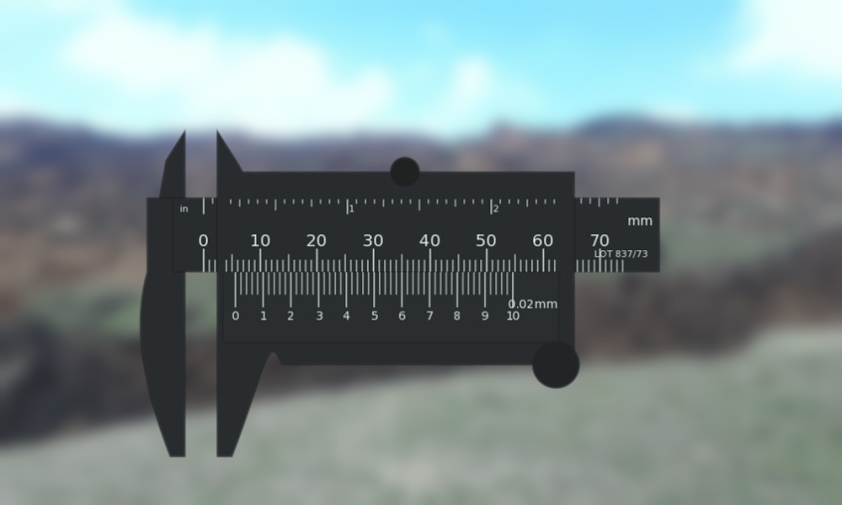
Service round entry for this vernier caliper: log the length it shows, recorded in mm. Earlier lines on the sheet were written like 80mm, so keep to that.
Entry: 5.6mm
